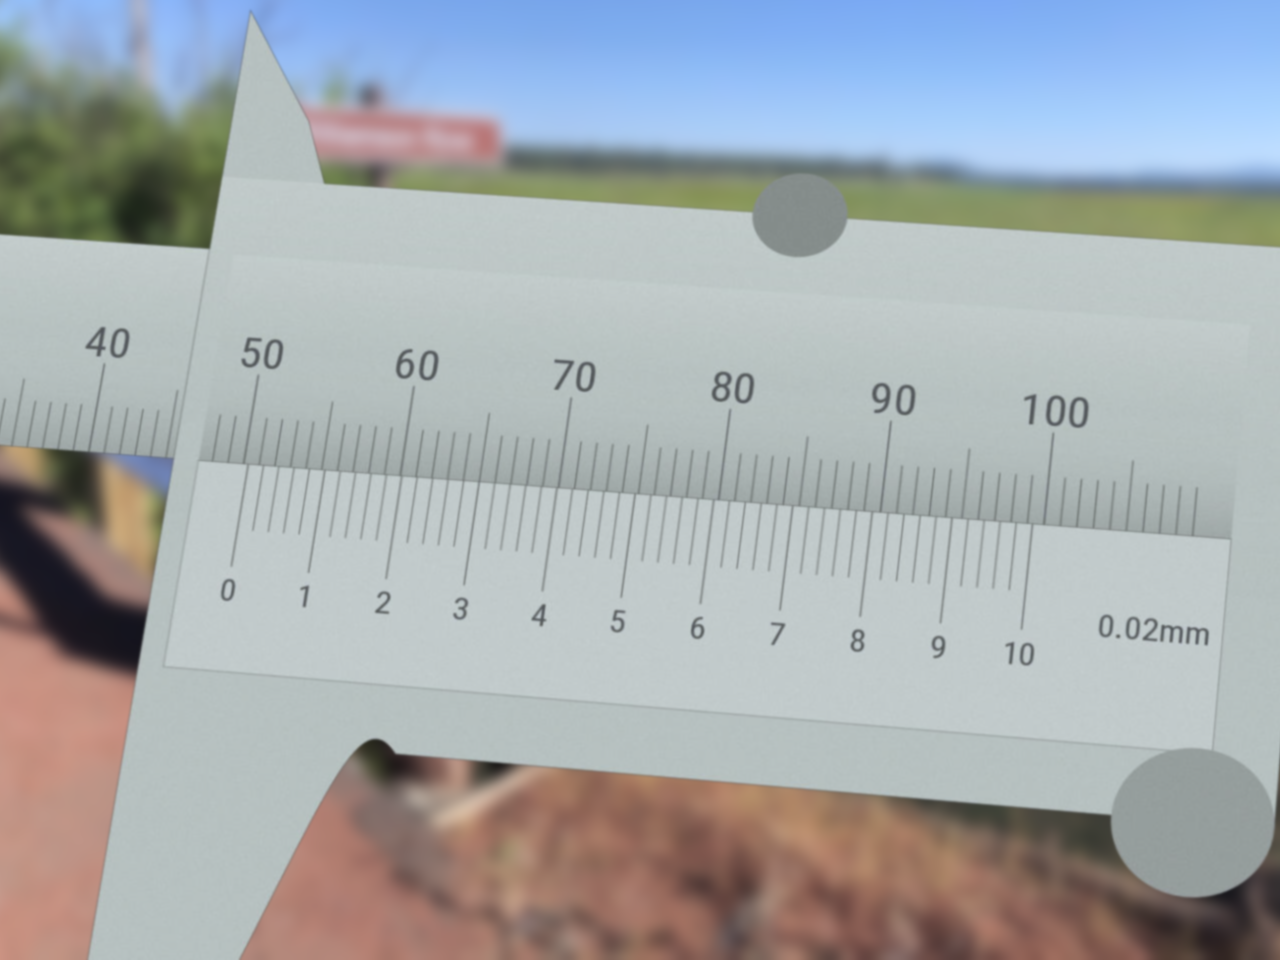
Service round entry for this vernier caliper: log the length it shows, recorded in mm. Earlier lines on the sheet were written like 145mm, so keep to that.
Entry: 50.3mm
